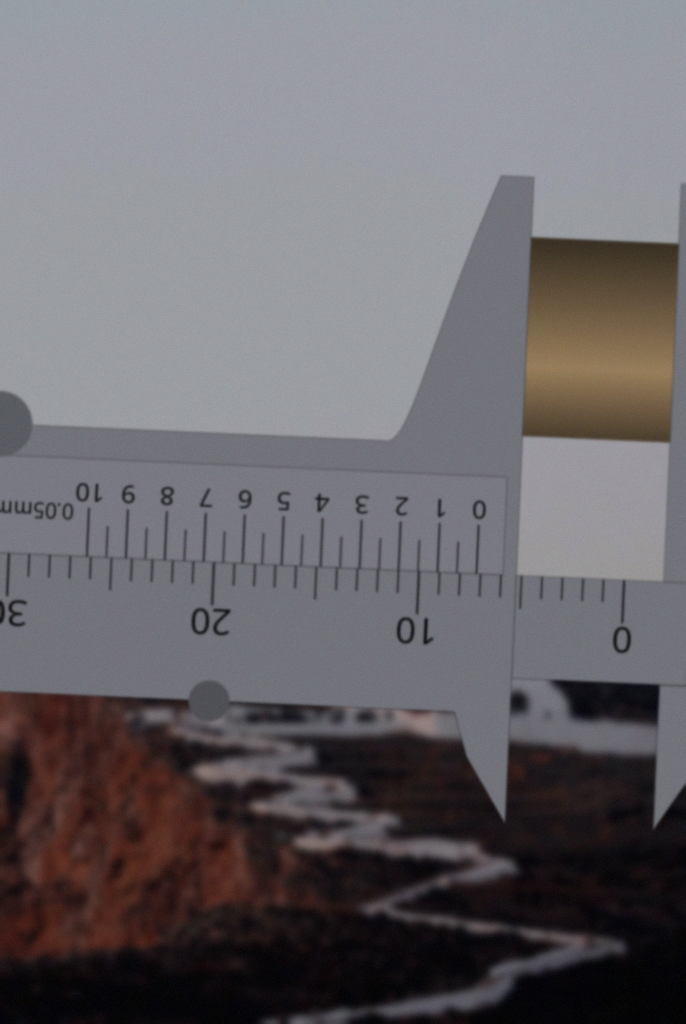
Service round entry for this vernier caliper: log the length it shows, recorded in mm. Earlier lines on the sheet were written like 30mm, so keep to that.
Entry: 7.2mm
